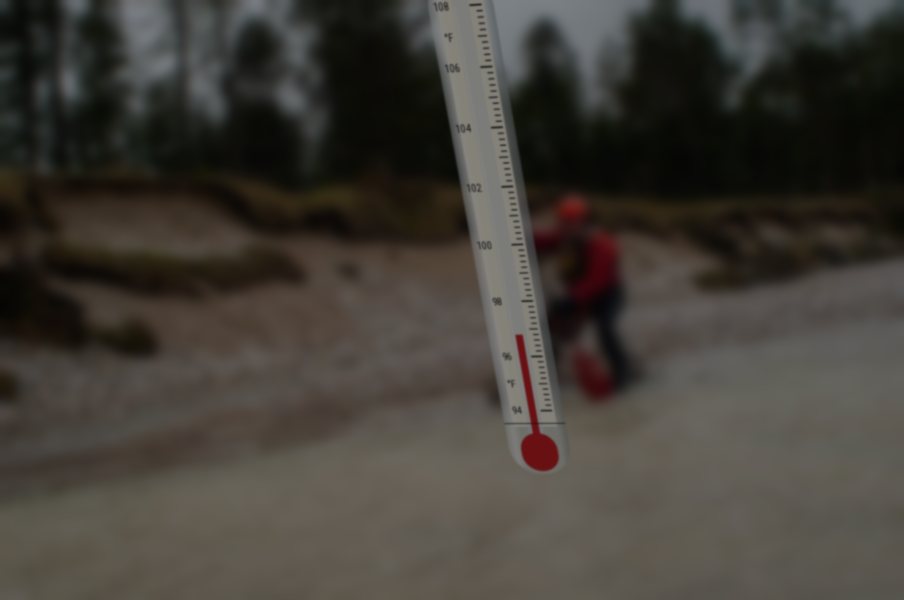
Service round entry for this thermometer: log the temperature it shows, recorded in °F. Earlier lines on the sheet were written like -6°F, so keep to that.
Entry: 96.8°F
